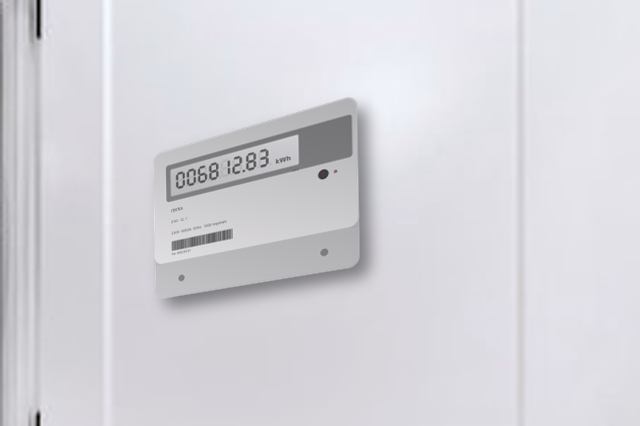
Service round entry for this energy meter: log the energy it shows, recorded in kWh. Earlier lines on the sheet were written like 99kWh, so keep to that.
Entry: 6812.83kWh
